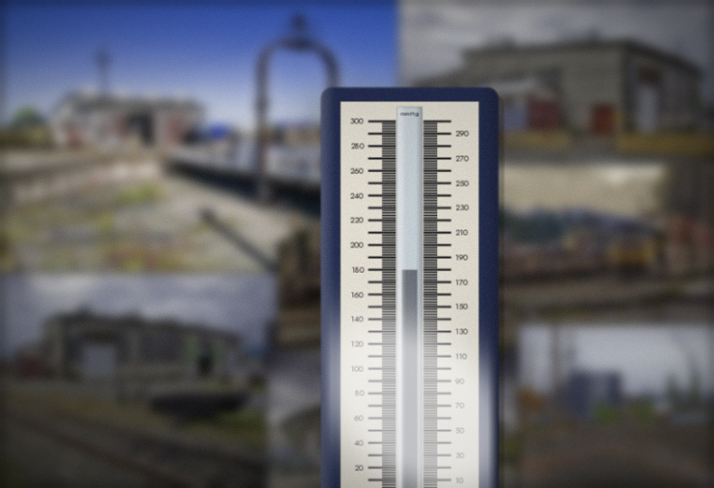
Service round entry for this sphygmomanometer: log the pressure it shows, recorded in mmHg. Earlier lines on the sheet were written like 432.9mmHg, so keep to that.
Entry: 180mmHg
